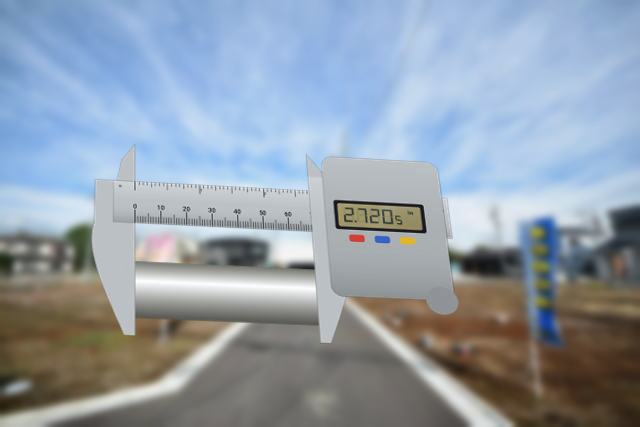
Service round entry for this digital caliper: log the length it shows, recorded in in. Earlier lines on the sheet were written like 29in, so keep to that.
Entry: 2.7205in
